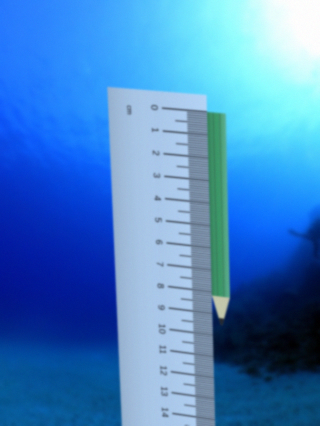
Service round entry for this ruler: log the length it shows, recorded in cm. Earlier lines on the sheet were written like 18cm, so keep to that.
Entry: 9.5cm
